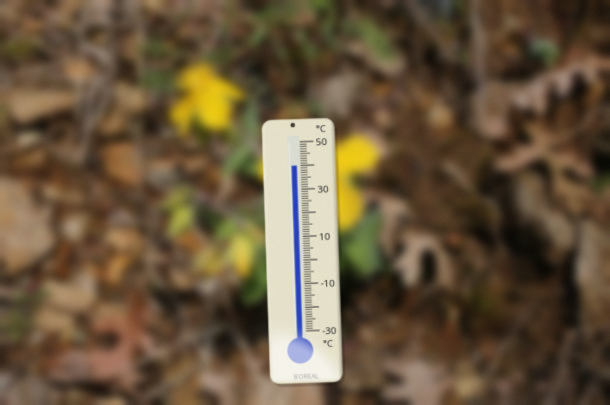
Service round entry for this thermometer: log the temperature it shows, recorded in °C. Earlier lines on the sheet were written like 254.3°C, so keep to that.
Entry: 40°C
